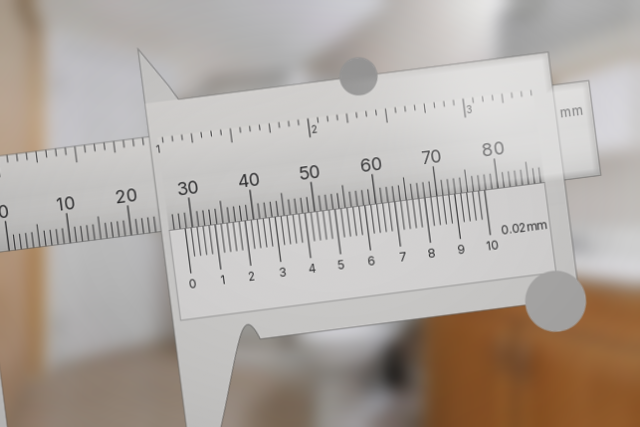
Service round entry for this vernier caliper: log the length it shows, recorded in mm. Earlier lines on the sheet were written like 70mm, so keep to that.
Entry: 28.8mm
